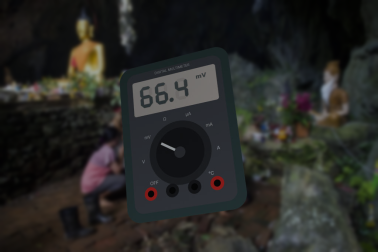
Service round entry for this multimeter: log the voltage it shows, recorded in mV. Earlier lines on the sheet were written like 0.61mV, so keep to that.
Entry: 66.4mV
